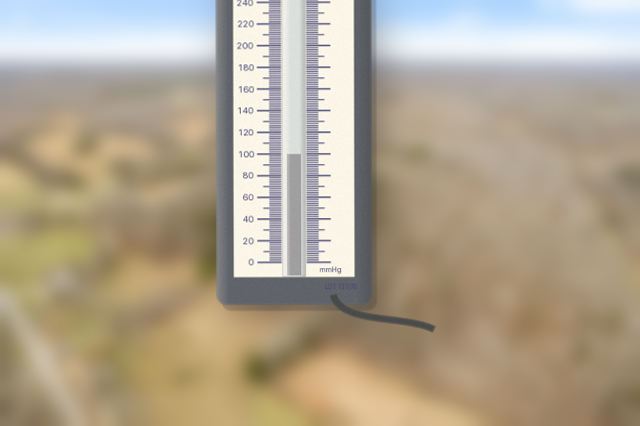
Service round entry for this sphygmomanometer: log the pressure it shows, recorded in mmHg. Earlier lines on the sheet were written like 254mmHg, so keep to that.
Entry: 100mmHg
